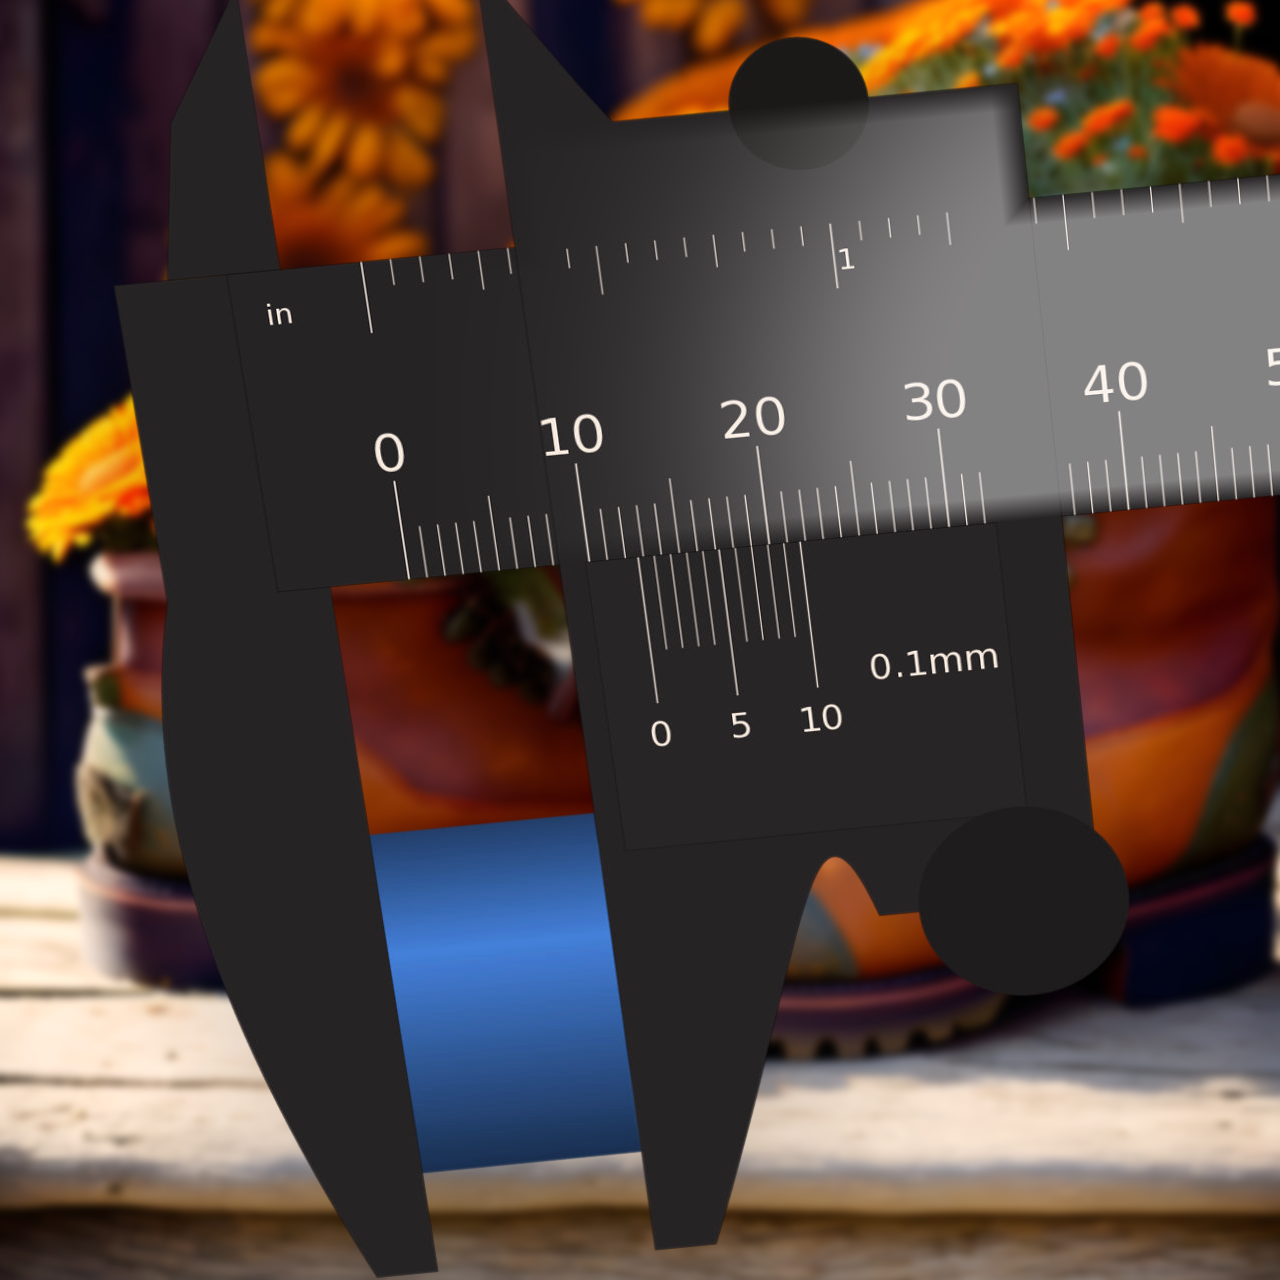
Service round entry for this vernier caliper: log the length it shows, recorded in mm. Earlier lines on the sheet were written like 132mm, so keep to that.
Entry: 12.7mm
